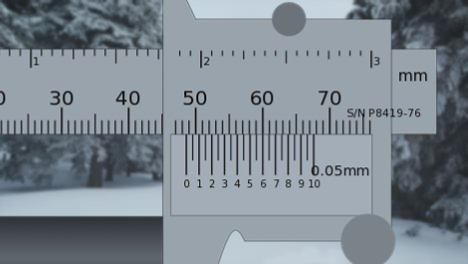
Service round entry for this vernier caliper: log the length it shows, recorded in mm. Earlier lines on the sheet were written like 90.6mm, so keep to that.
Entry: 48.6mm
